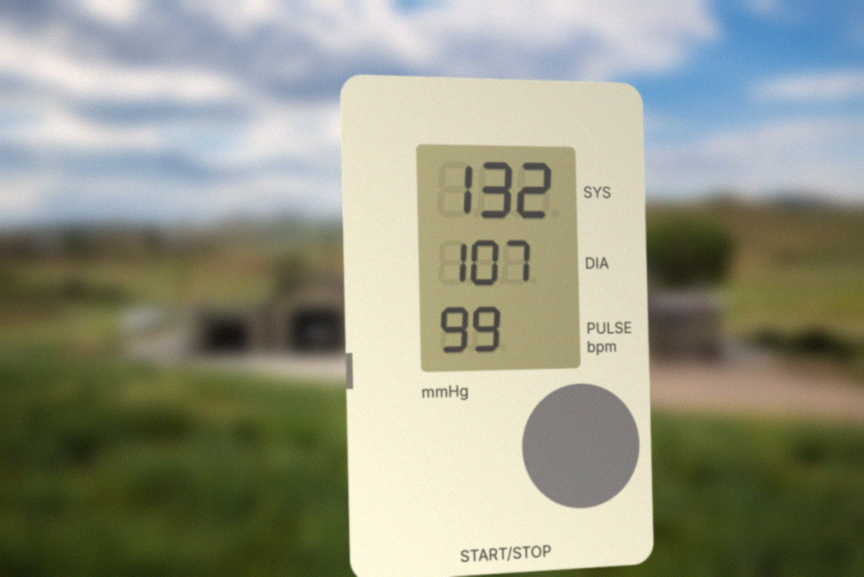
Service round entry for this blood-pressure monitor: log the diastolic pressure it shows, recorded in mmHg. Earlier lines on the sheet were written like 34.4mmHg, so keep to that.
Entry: 107mmHg
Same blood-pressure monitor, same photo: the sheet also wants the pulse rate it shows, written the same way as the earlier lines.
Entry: 99bpm
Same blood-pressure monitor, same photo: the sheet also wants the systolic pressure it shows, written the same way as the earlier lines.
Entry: 132mmHg
